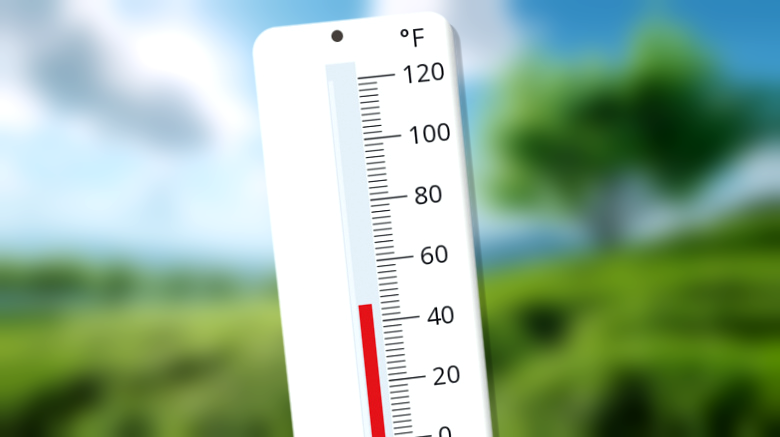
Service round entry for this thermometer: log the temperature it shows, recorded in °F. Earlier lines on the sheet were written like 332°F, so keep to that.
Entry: 46°F
